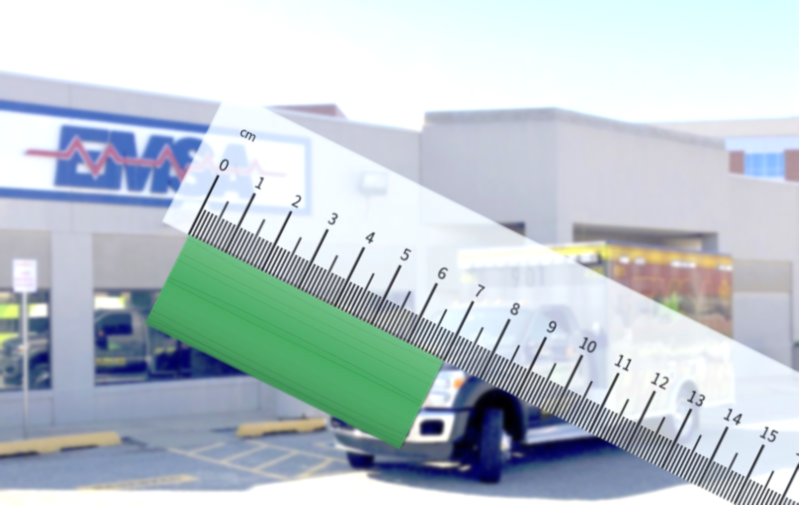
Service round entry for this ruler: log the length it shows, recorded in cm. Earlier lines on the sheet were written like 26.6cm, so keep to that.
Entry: 7cm
